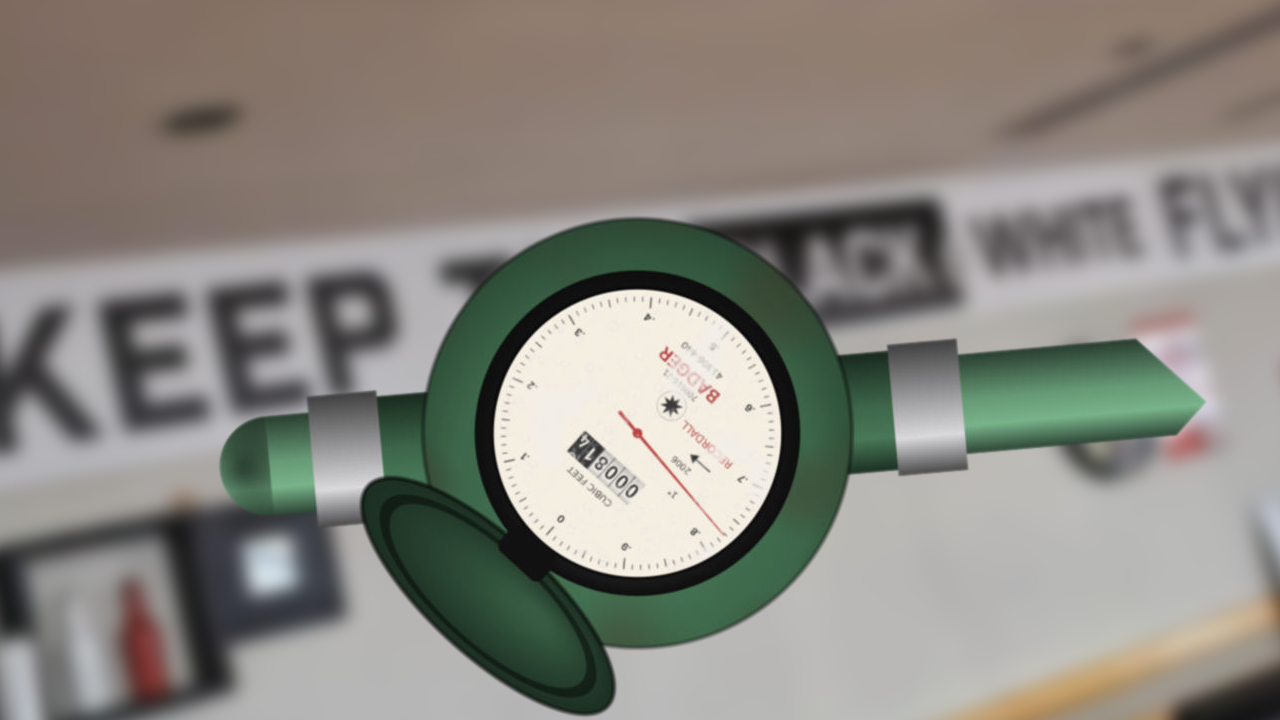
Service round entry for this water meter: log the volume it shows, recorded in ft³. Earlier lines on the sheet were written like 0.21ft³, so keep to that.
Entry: 813.77ft³
